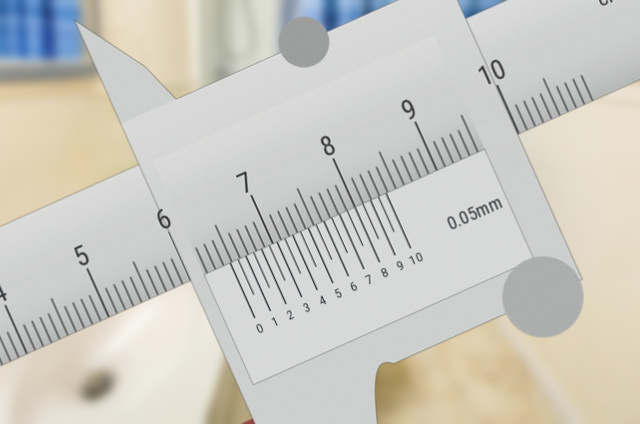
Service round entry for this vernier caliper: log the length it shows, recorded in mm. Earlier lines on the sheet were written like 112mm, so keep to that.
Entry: 64.8mm
